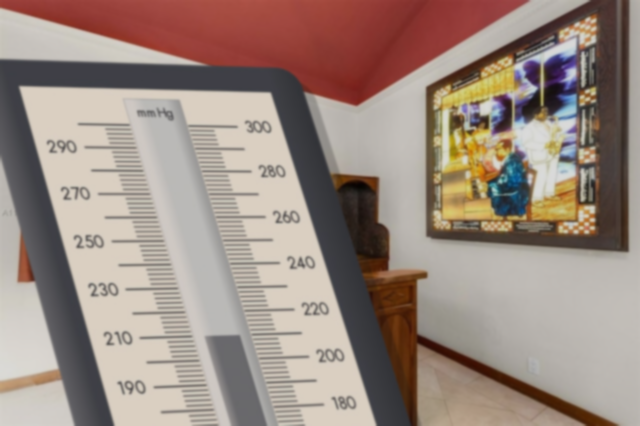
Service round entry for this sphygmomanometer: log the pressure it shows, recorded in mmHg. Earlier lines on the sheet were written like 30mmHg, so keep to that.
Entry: 210mmHg
